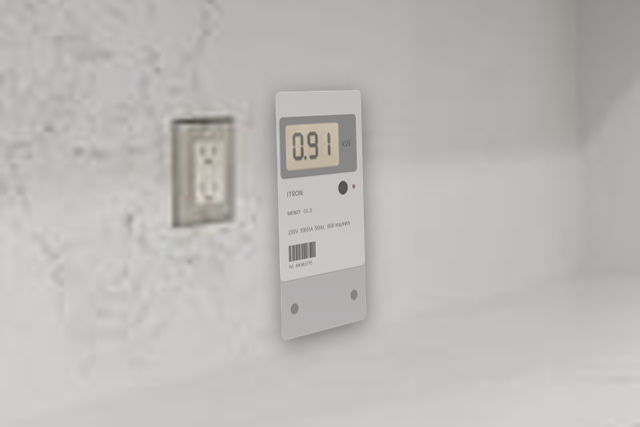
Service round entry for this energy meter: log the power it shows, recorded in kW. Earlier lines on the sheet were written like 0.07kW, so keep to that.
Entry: 0.91kW
